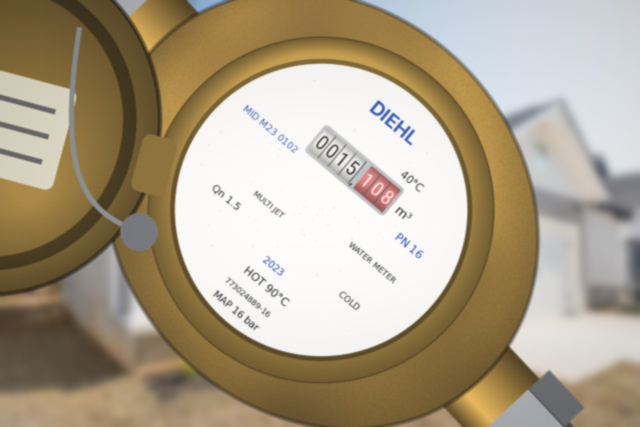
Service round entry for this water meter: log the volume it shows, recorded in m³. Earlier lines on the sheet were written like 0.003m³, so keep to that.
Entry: 15.108m³
